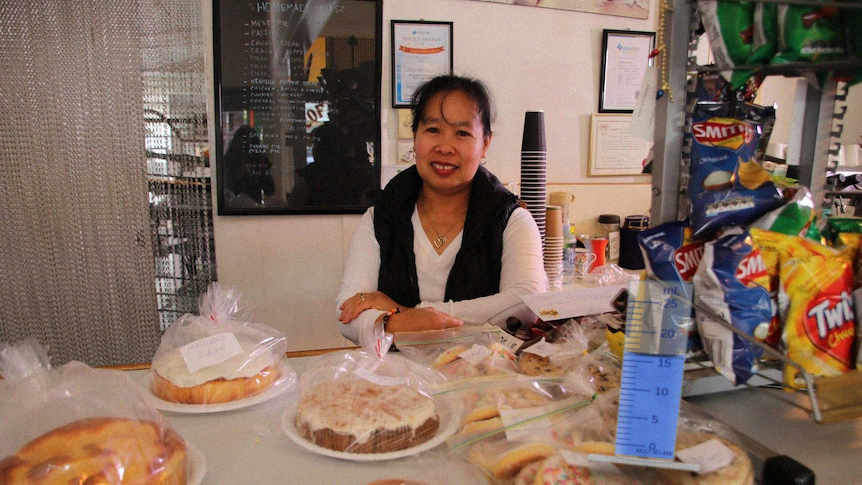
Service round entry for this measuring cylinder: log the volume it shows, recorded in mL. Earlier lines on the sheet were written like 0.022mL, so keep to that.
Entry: 16mL
